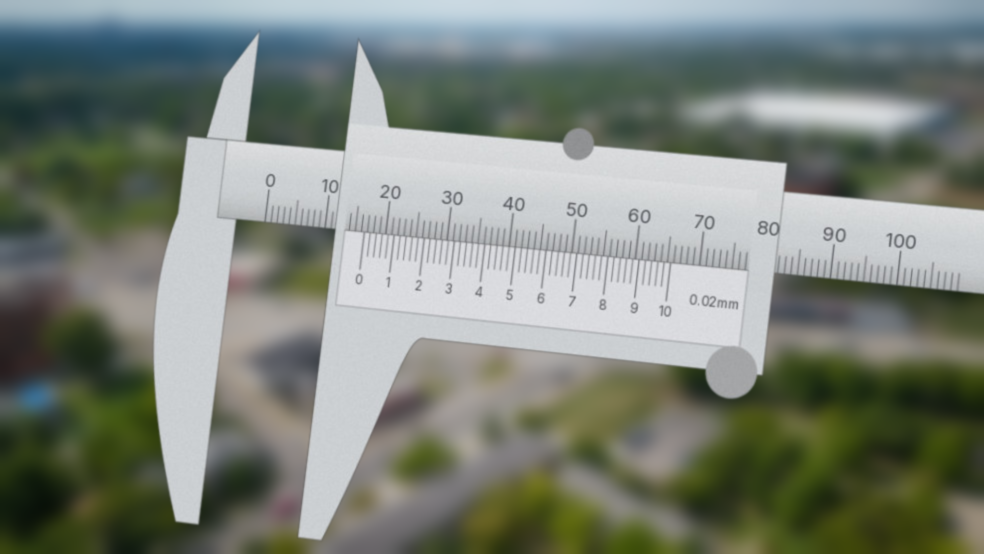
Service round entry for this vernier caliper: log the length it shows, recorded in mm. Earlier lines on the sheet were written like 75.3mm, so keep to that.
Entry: 16.5mm
